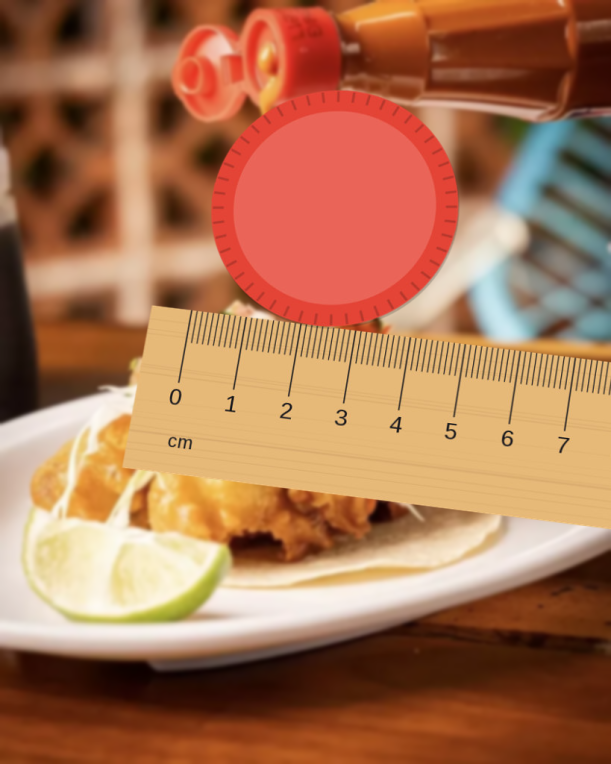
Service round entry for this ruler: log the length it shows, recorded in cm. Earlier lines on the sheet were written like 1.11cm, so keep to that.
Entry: 4.5cm
